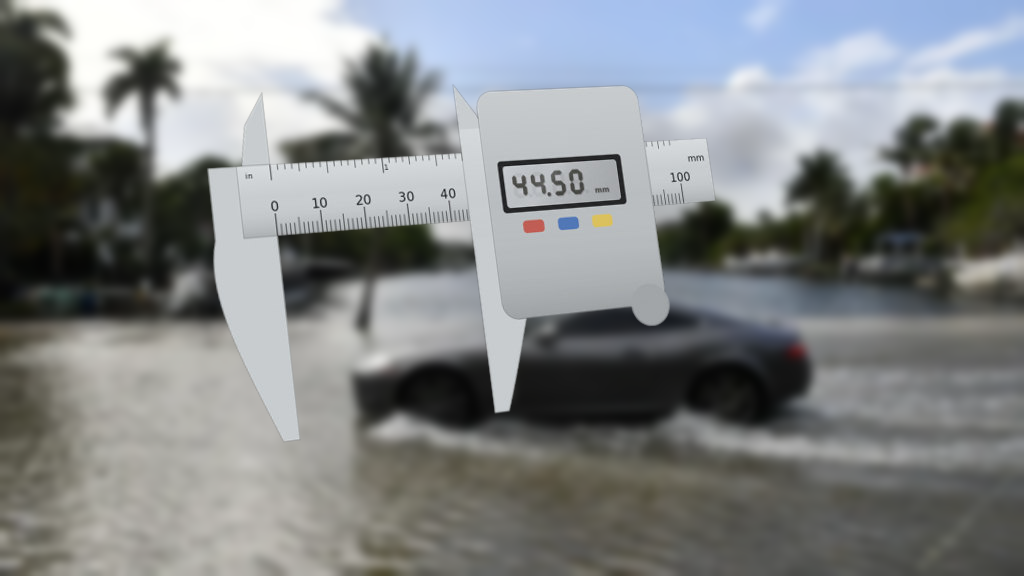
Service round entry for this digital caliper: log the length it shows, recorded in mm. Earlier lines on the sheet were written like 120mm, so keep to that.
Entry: 44.50mm
